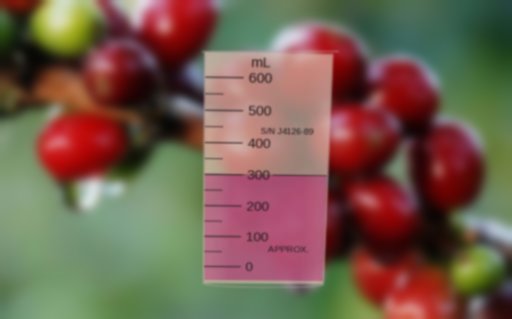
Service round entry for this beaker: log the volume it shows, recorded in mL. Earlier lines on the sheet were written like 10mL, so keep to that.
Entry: 300mL
